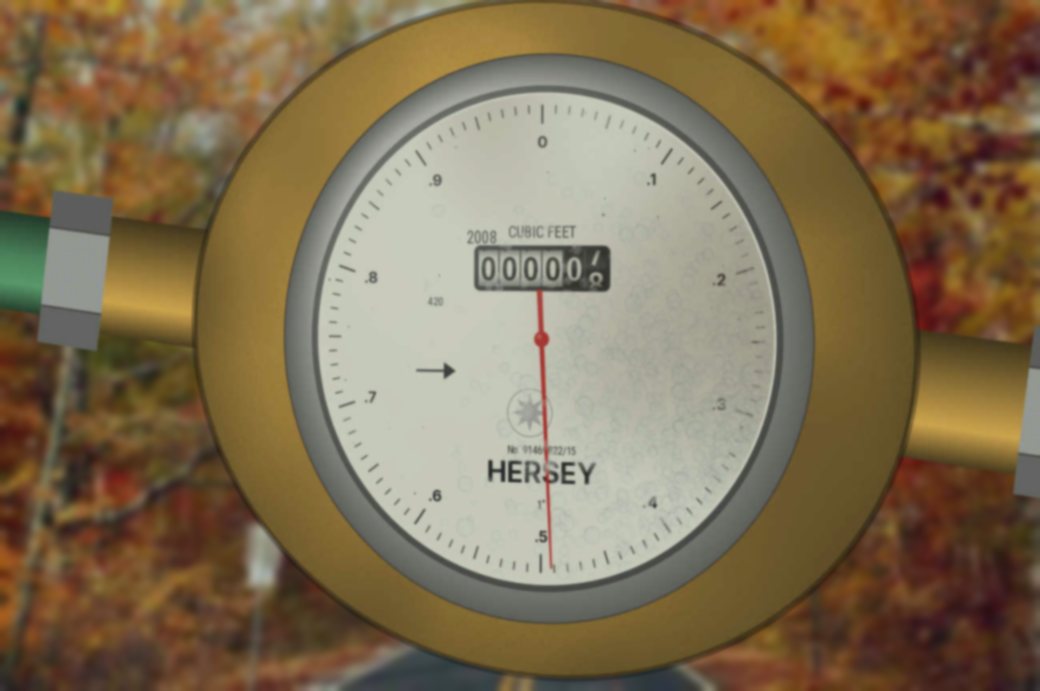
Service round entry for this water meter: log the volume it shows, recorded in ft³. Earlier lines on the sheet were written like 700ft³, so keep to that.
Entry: 7.49ft³
